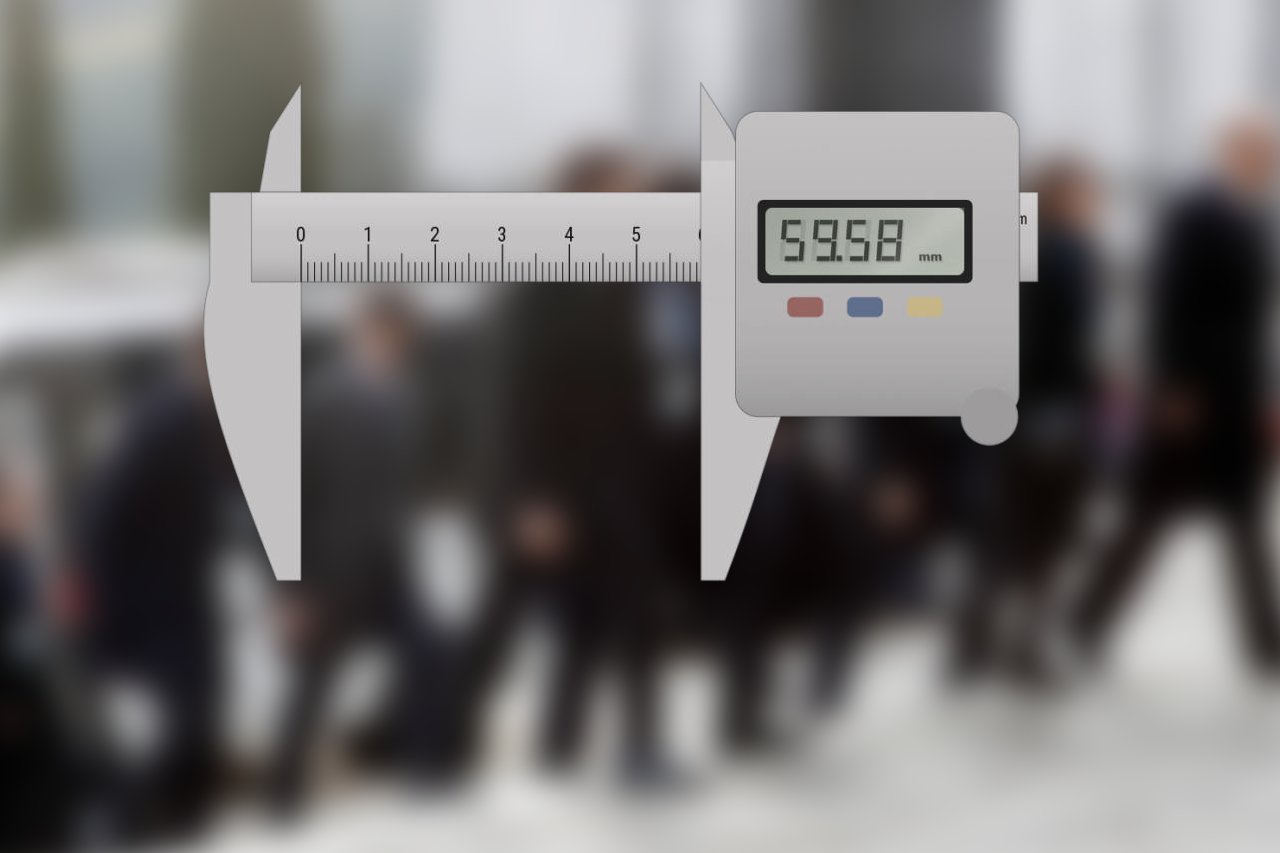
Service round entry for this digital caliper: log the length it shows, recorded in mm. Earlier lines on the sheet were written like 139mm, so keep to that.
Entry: 59.58mm
